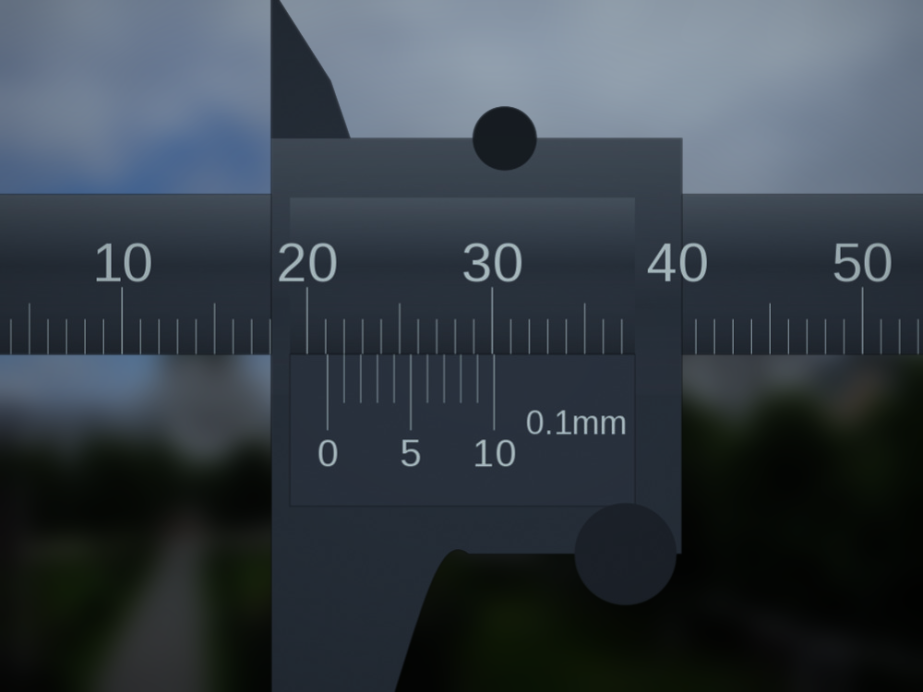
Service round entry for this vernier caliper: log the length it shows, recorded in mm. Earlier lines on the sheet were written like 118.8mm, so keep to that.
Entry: 21.1mm
